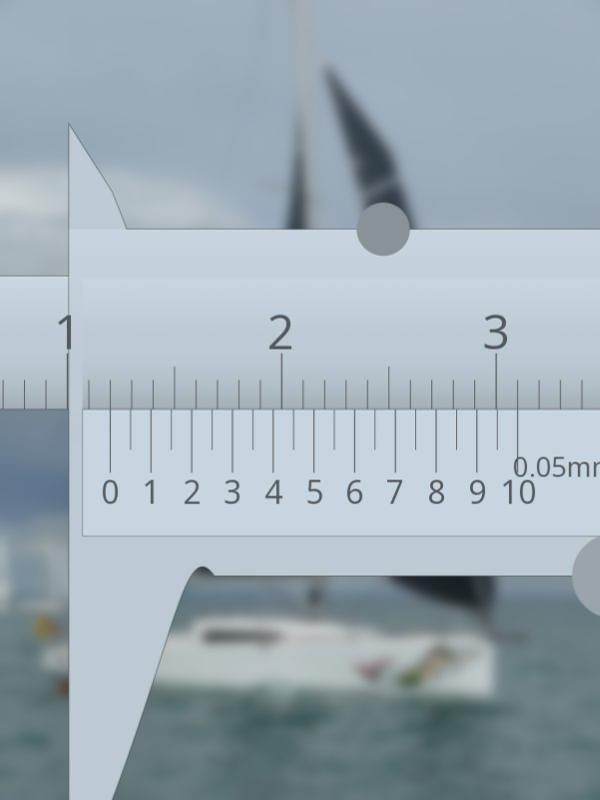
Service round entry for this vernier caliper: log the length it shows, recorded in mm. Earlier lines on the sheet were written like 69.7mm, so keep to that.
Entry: 12.0mm
